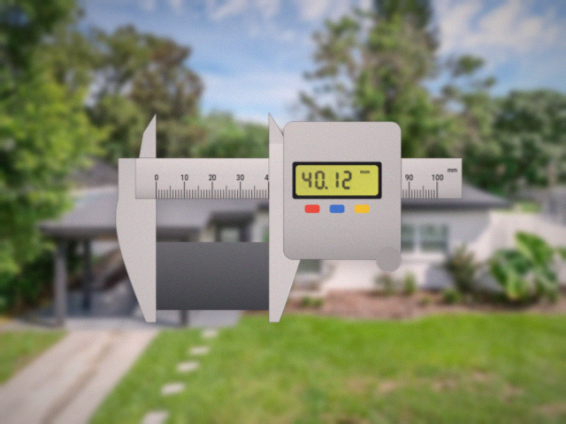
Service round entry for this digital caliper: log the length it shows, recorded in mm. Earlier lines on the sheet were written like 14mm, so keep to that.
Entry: 40.12mm
